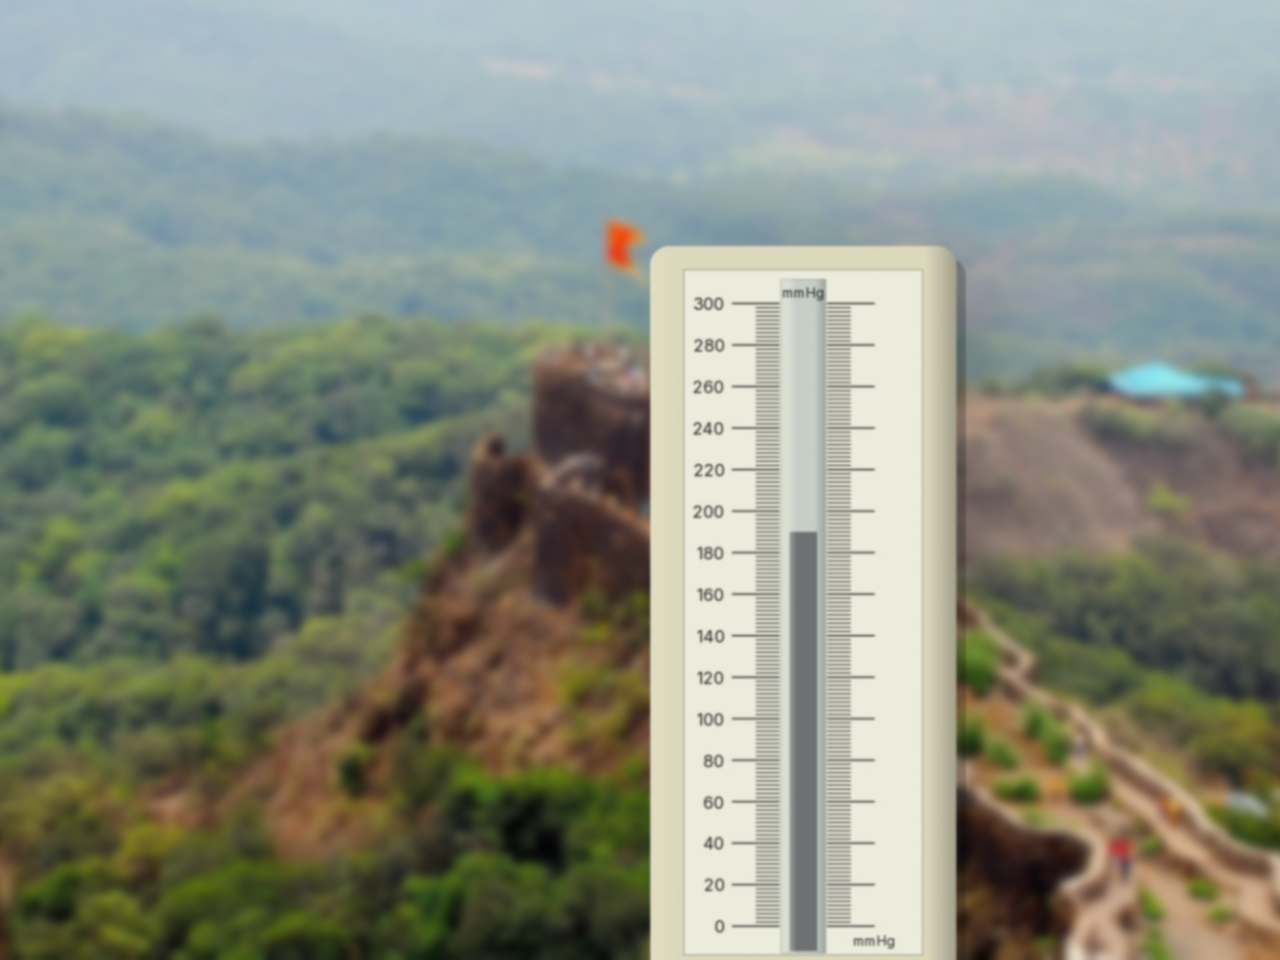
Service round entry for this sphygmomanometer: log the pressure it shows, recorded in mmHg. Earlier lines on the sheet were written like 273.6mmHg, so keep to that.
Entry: 190mmHg
